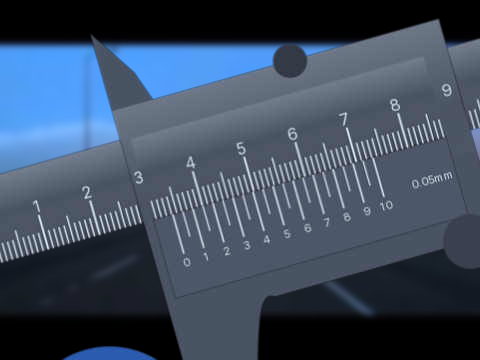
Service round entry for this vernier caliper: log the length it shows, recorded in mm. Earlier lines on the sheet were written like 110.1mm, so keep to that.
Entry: 34.2mm
